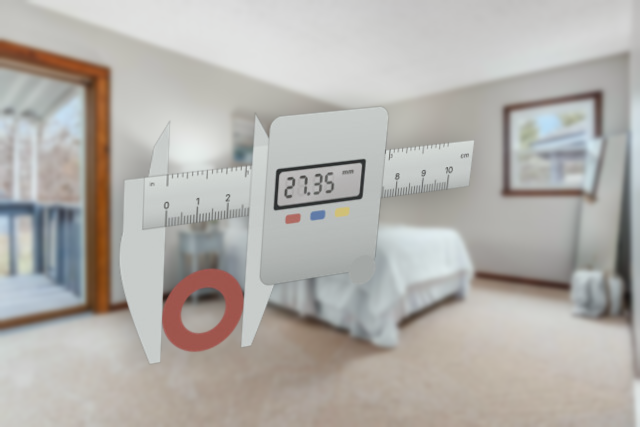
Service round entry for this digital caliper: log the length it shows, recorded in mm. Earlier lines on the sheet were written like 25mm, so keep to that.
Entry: 27.35mm
